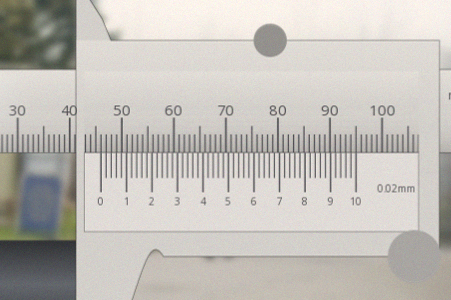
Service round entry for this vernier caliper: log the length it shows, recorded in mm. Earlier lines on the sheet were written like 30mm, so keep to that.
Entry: 46.0mm
